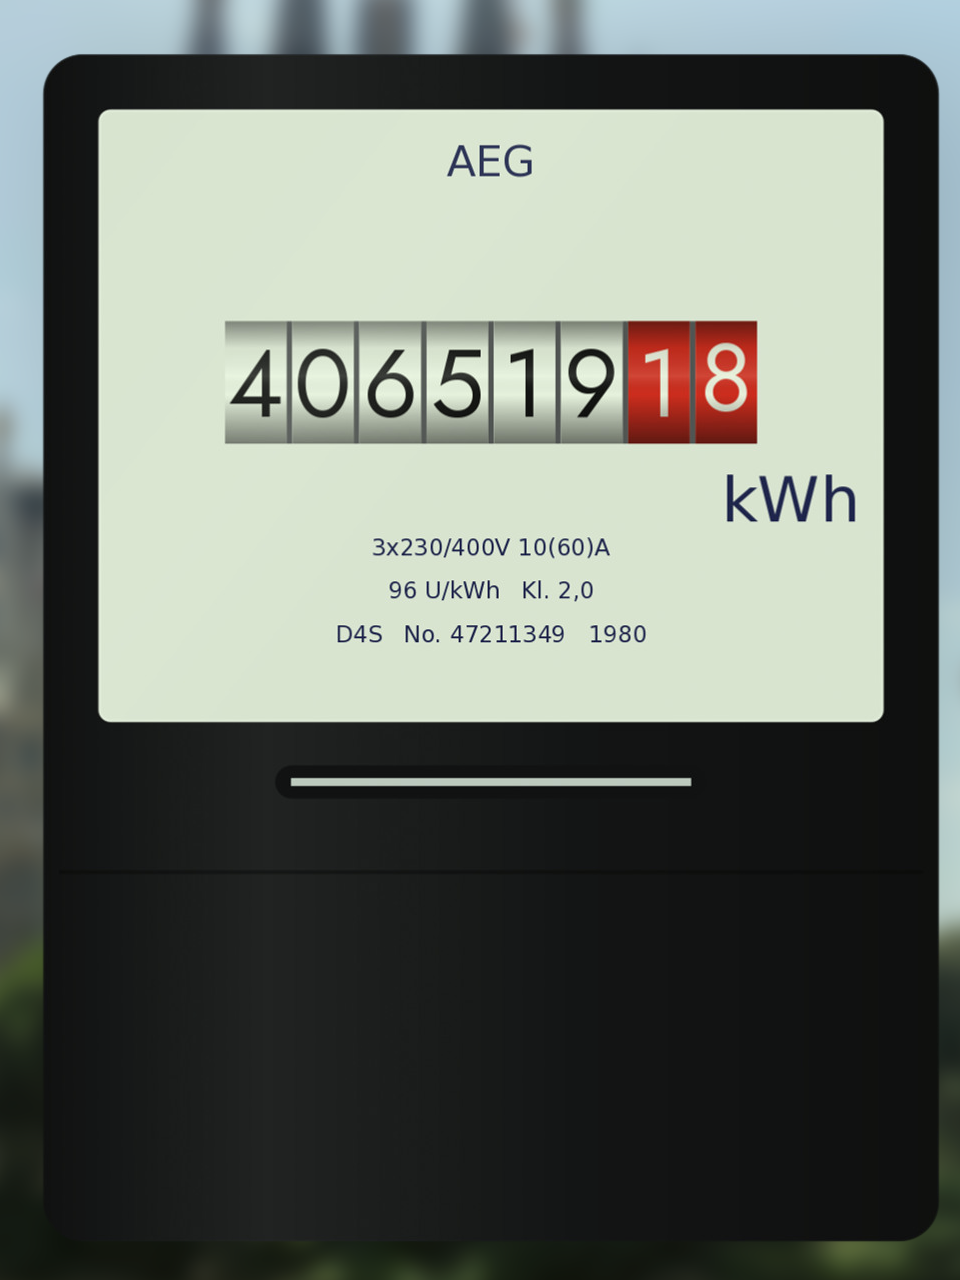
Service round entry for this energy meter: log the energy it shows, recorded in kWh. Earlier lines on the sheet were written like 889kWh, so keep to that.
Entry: 406519.18kWh
